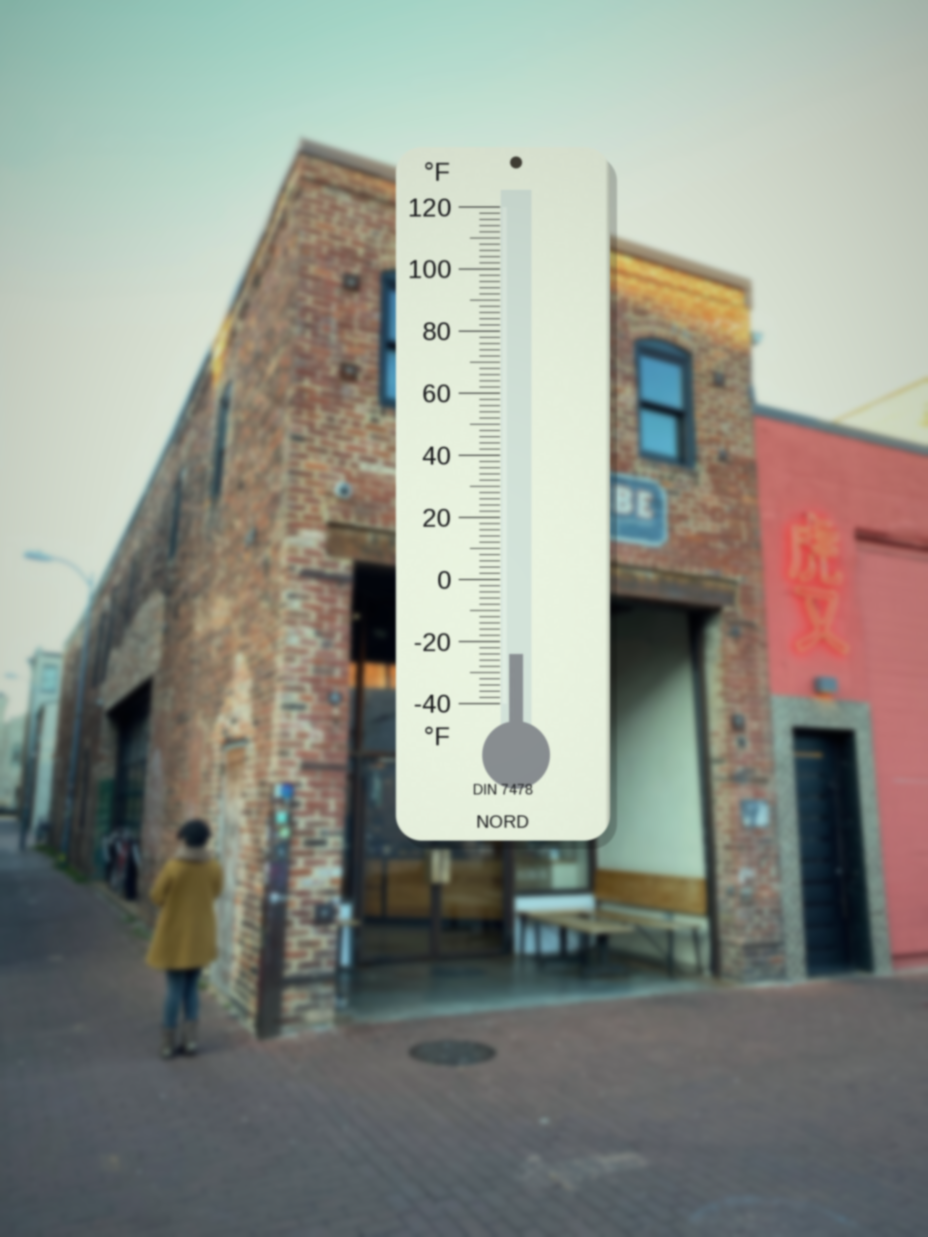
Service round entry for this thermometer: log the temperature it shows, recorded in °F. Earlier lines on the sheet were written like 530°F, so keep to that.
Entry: -24°F
